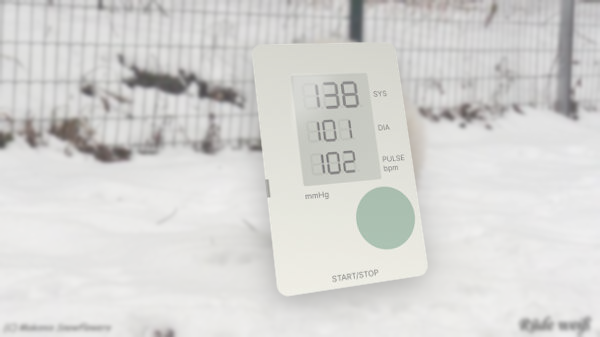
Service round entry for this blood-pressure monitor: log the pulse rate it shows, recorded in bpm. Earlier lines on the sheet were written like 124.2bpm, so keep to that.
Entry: 102bpm
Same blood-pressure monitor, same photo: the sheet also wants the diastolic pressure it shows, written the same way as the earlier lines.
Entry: 101mmHg
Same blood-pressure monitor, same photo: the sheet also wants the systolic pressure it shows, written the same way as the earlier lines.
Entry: 138mmHg
